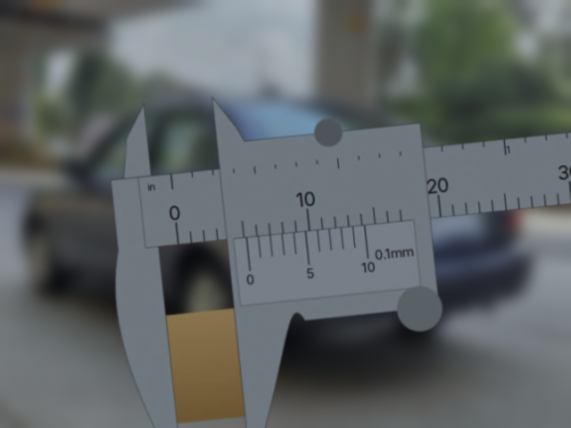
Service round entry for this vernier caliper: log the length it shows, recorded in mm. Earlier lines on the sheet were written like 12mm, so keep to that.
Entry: 5.2mm
